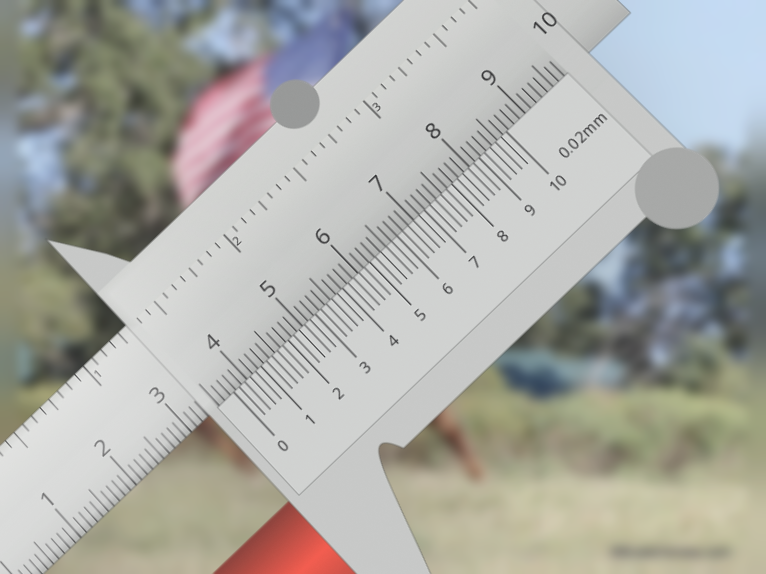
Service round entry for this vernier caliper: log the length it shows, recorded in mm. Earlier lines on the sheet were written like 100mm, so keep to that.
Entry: 37.6mm
